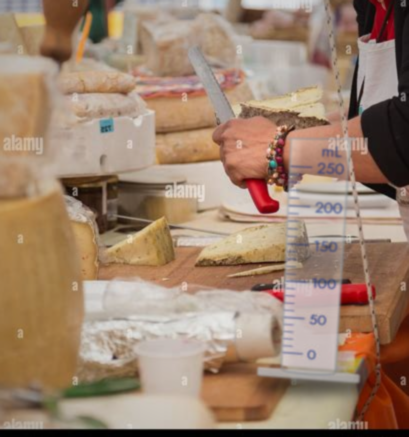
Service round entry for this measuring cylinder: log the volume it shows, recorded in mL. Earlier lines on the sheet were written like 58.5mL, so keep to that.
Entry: 100mL
